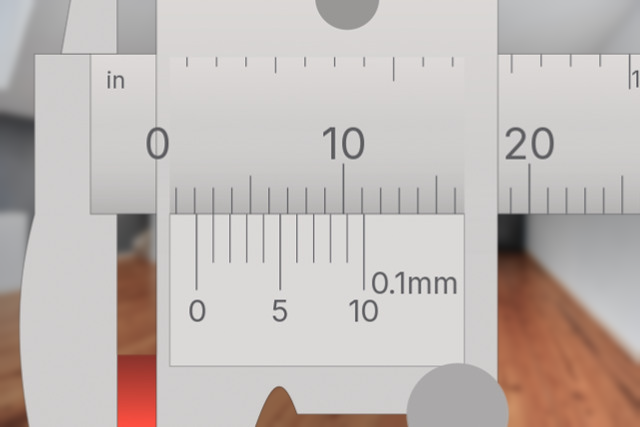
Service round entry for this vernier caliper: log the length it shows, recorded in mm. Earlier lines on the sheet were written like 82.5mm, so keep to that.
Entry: 2.1mm
